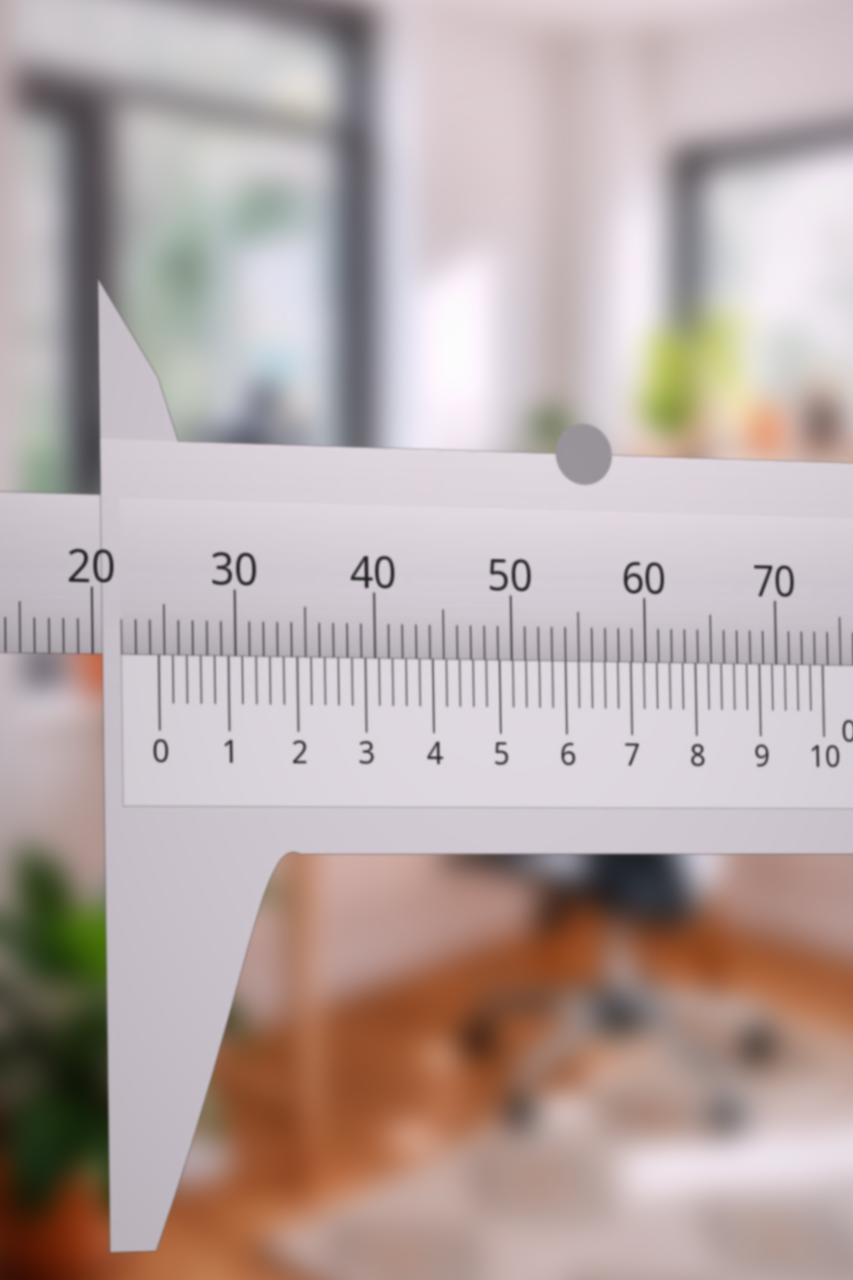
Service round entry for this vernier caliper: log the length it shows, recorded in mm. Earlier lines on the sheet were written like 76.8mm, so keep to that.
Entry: 24.6mm
